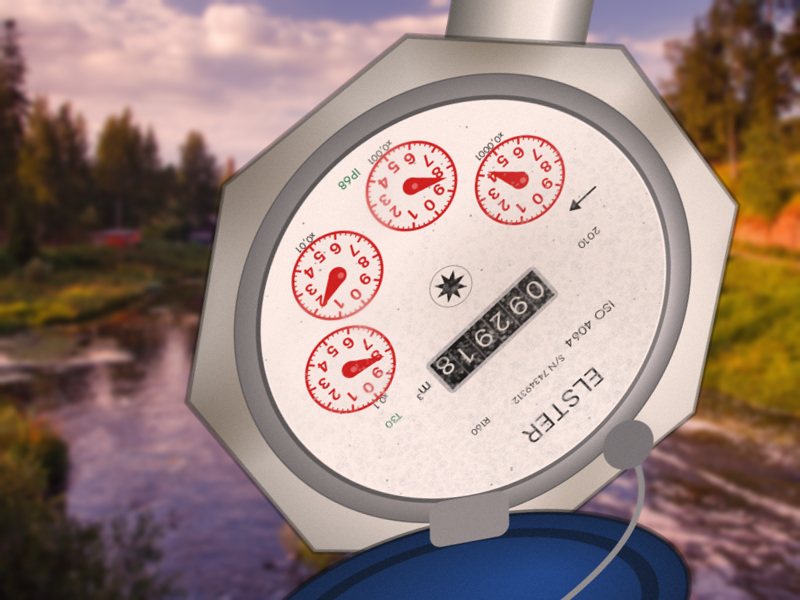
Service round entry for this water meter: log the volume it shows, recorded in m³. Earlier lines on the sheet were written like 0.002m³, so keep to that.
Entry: 92917.8184m³
